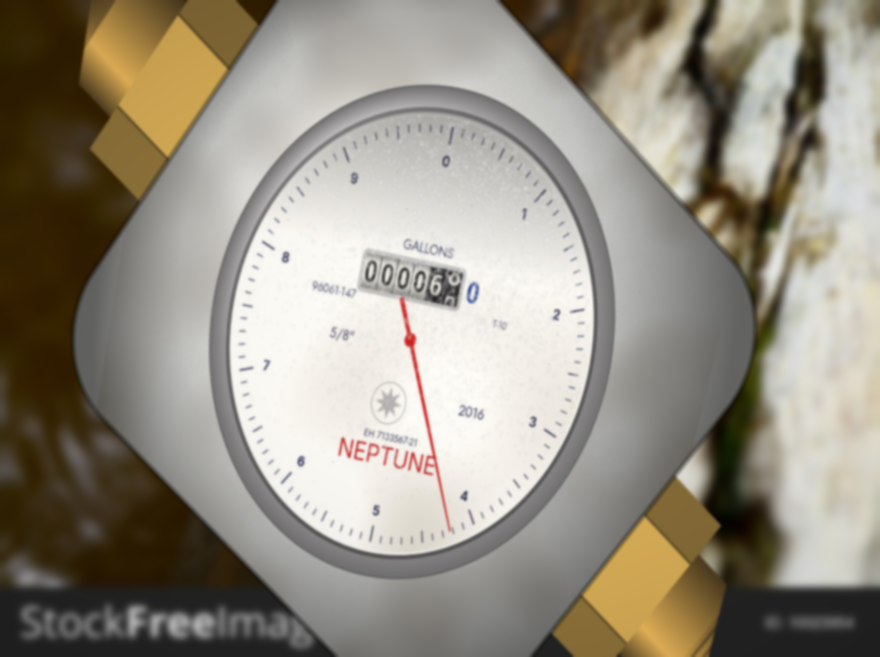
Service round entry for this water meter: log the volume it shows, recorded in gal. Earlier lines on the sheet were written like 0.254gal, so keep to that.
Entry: 684.2gal
